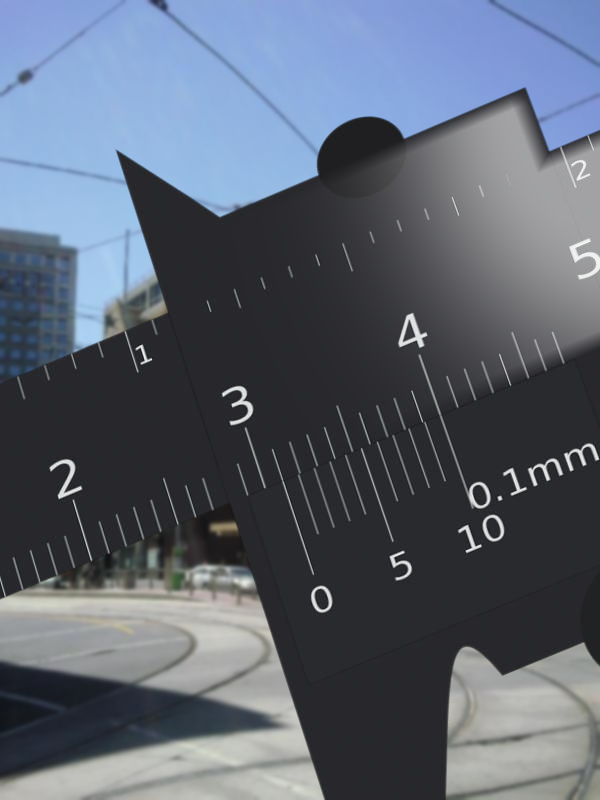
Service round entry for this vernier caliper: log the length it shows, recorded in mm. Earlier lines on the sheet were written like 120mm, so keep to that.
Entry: 31.0mm
